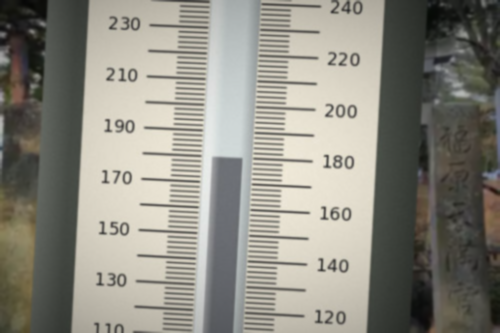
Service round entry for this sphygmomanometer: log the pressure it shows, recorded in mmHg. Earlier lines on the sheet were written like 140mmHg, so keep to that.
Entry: 180mmHg
